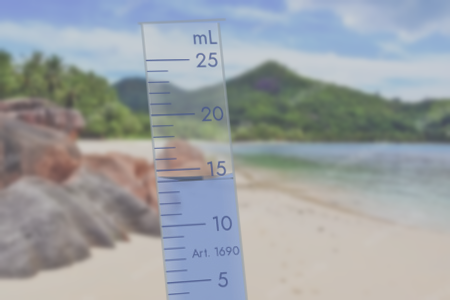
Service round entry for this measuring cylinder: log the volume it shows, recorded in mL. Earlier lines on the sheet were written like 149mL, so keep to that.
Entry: 14mL
